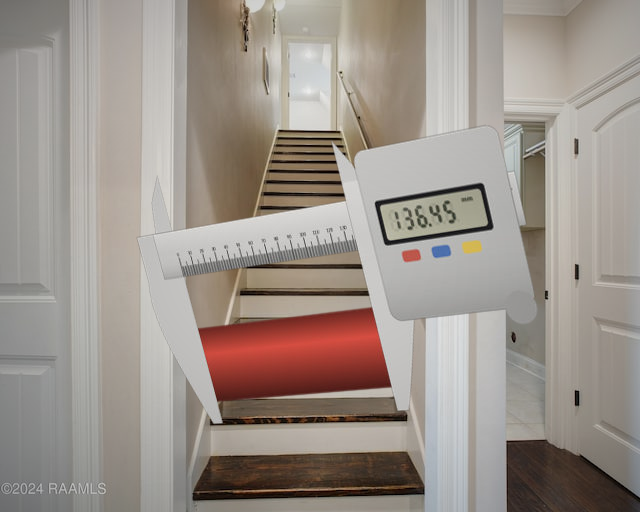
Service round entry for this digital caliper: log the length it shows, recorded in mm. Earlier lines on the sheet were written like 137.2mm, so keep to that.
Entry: 136.45mm
